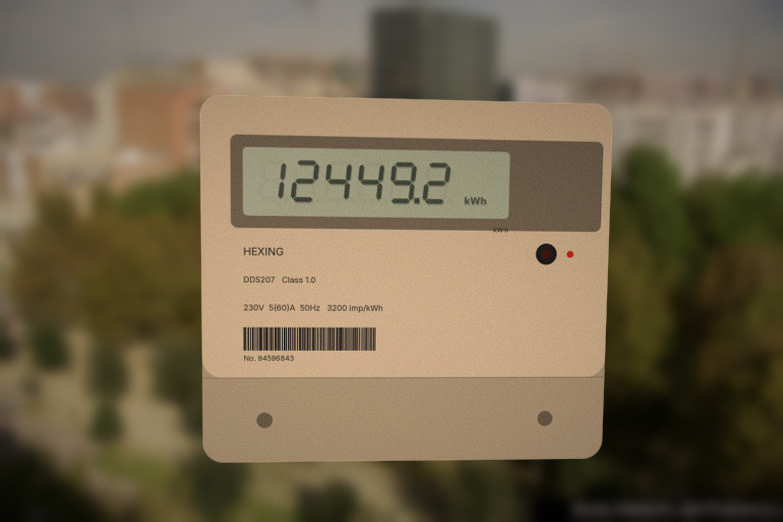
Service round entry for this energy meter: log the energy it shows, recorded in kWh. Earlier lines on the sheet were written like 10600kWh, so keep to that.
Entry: 12449.2kWh
